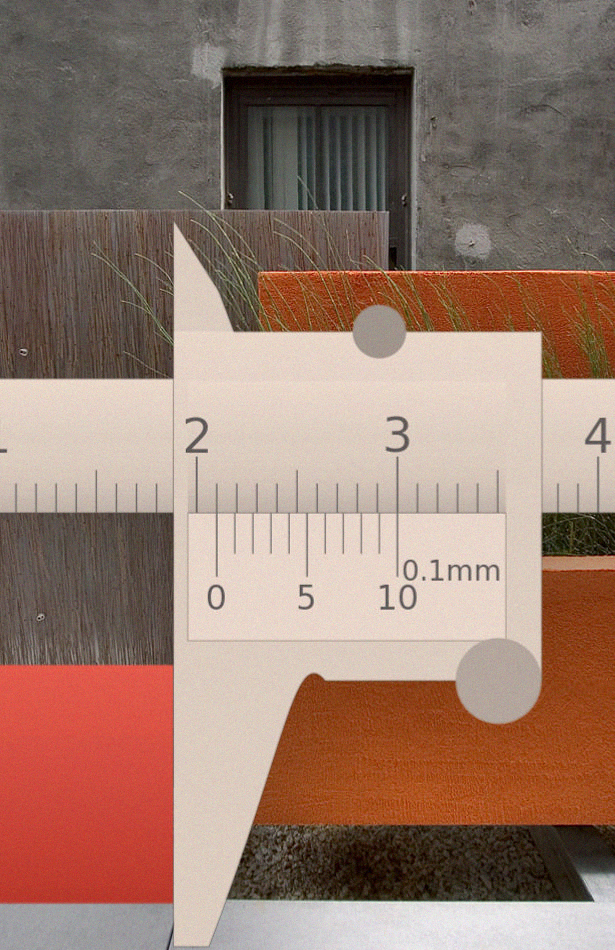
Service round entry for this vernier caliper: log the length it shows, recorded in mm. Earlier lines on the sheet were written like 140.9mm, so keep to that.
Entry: 21.0mm
